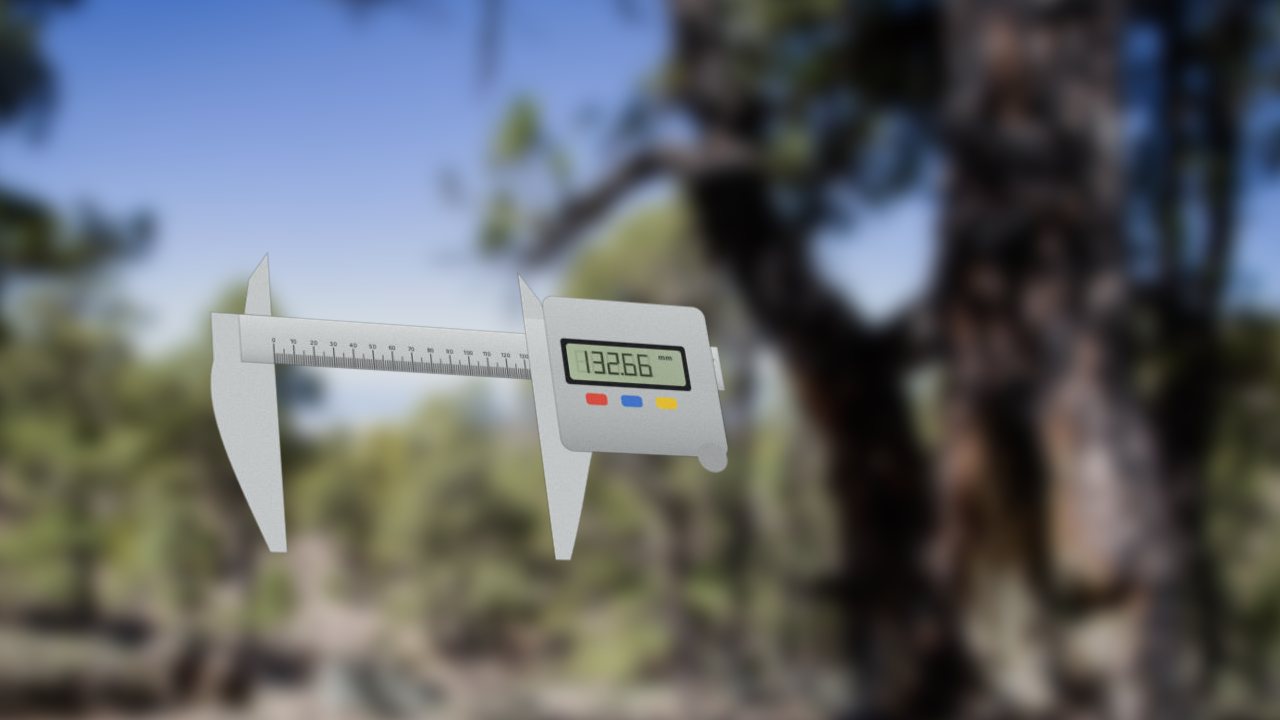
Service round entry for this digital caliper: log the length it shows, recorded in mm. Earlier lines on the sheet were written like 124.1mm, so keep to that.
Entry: 132.66mm
